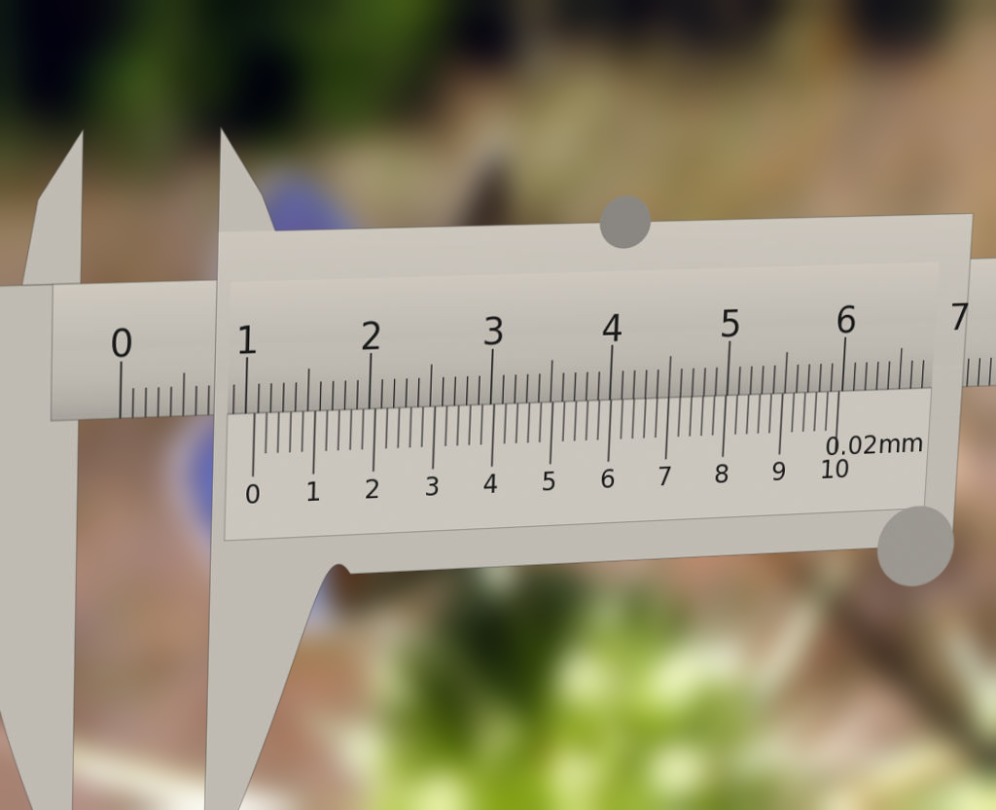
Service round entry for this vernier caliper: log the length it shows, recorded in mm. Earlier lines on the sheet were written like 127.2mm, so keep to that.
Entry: 10.7mm
